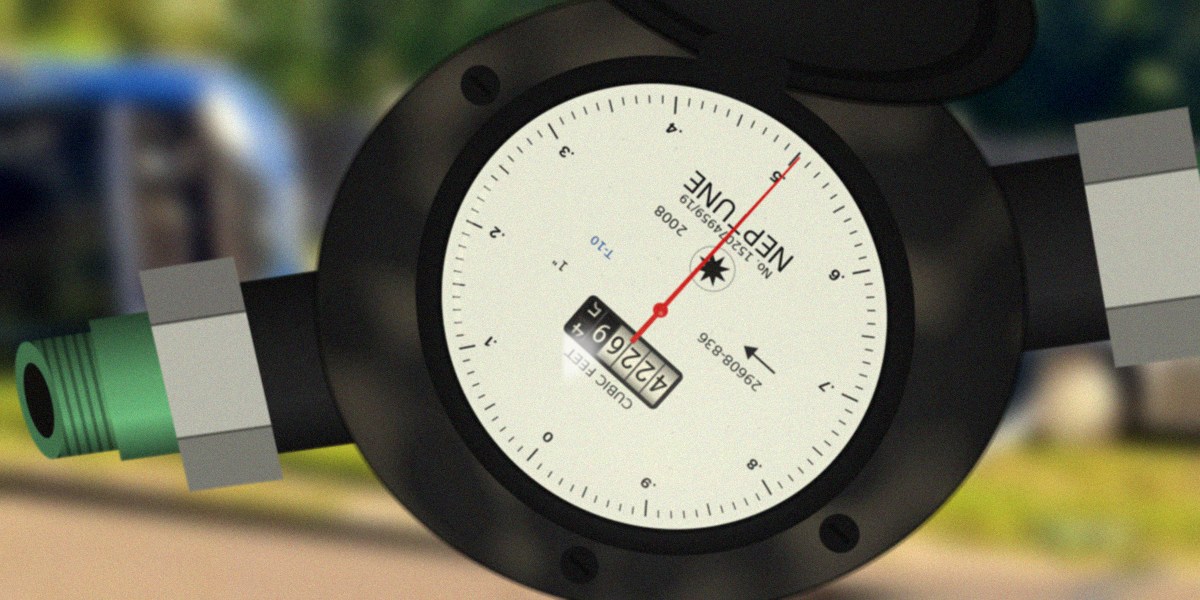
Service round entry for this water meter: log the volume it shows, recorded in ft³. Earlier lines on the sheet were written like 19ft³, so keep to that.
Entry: 422694.50ft³
